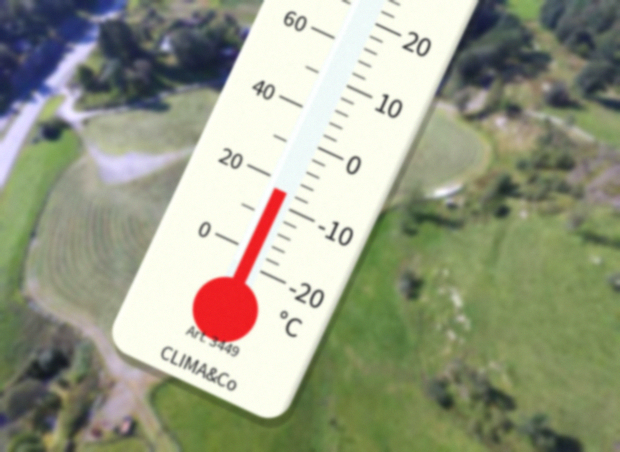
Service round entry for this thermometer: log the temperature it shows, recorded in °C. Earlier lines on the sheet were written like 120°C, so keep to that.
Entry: -8°C
